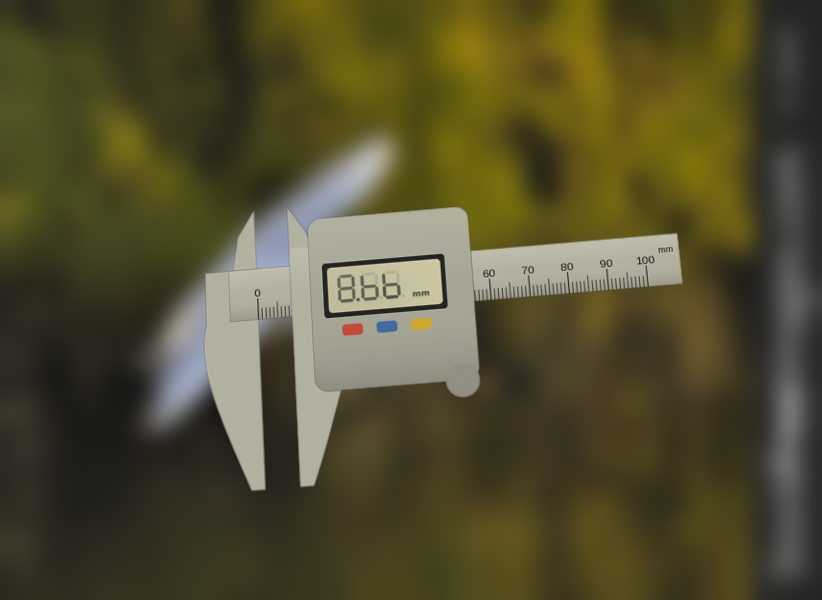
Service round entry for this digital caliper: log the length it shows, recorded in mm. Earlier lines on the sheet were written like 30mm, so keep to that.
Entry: 8.66mm
